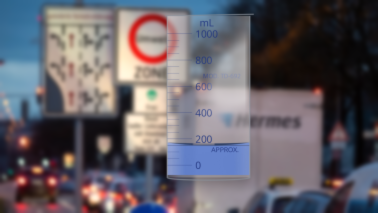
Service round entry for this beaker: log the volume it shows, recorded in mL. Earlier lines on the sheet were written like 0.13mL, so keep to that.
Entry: 150mL
